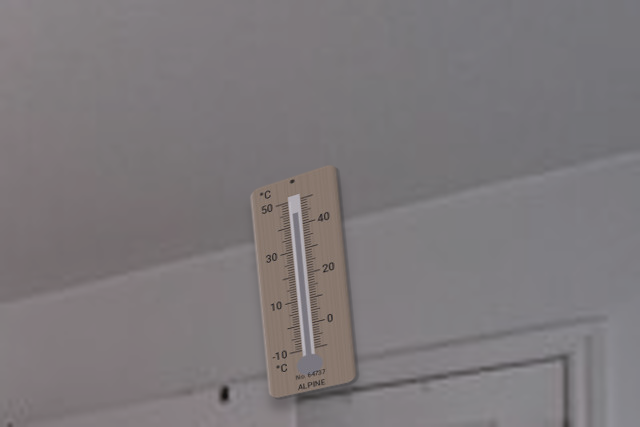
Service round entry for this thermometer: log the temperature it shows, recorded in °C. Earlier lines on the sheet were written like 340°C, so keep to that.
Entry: 45°C
